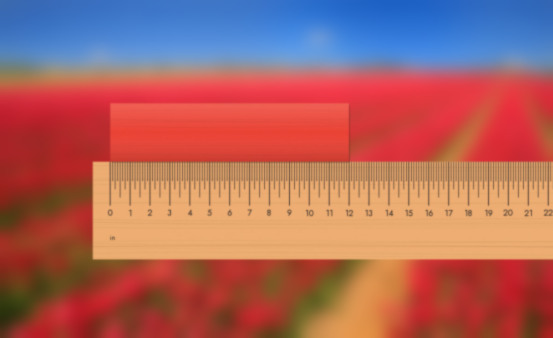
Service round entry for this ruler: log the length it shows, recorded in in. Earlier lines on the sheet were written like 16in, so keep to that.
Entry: 12in
